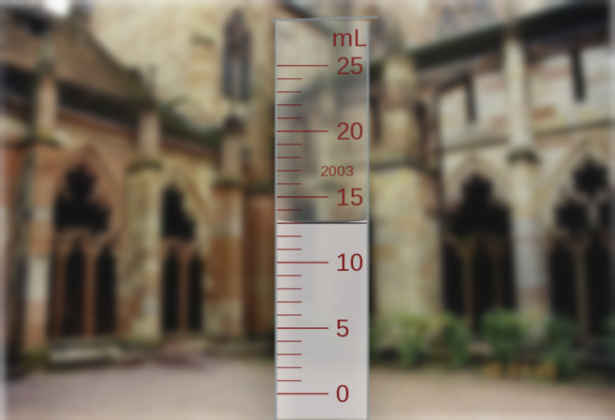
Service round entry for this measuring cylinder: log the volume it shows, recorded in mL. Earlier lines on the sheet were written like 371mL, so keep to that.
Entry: 13mL
